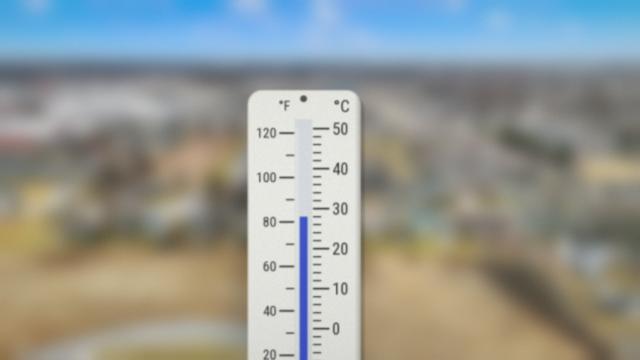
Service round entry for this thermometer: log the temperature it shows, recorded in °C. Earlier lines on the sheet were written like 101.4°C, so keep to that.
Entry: 28°C
